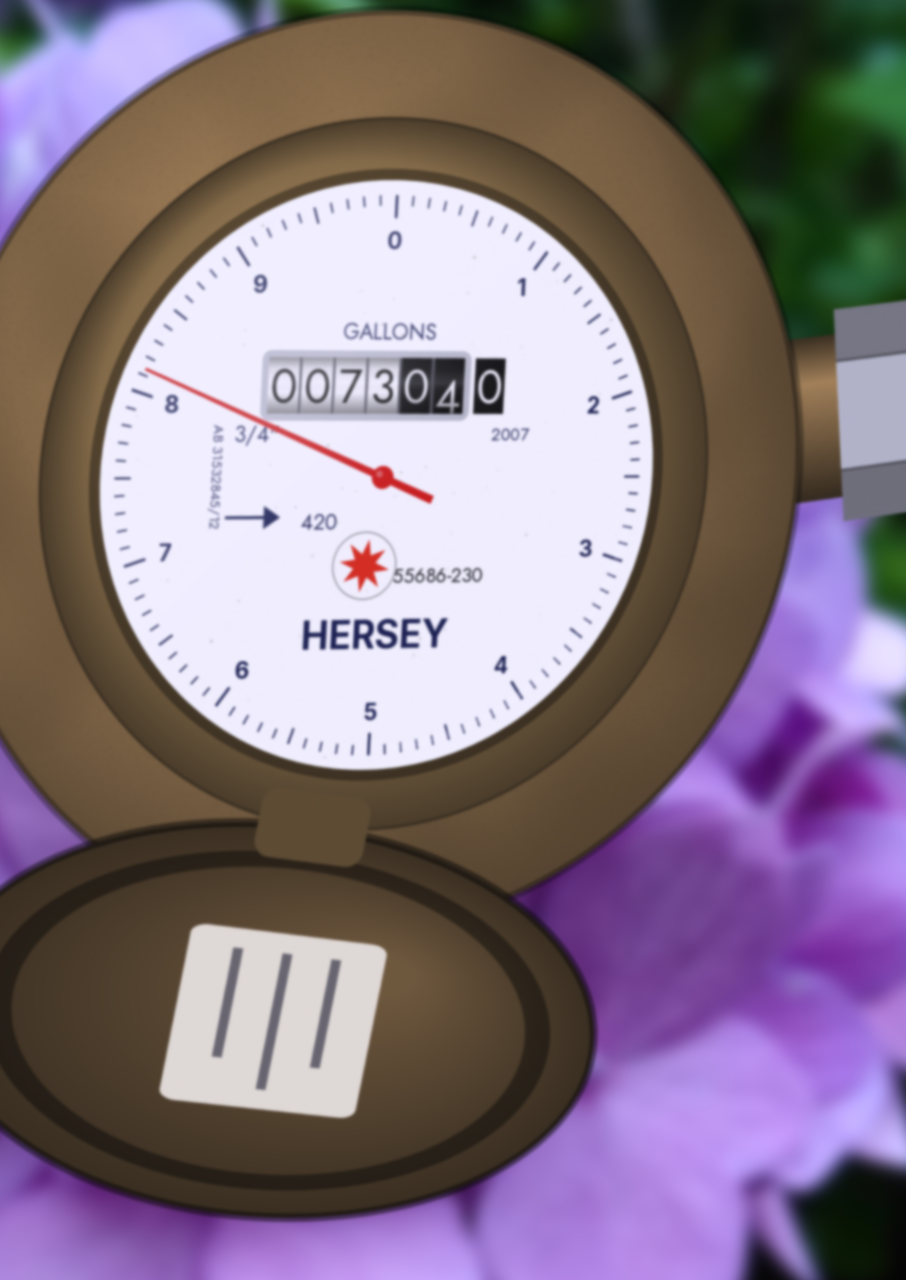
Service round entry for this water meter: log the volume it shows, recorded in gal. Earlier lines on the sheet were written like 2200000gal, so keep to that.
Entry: 73038.1gal
